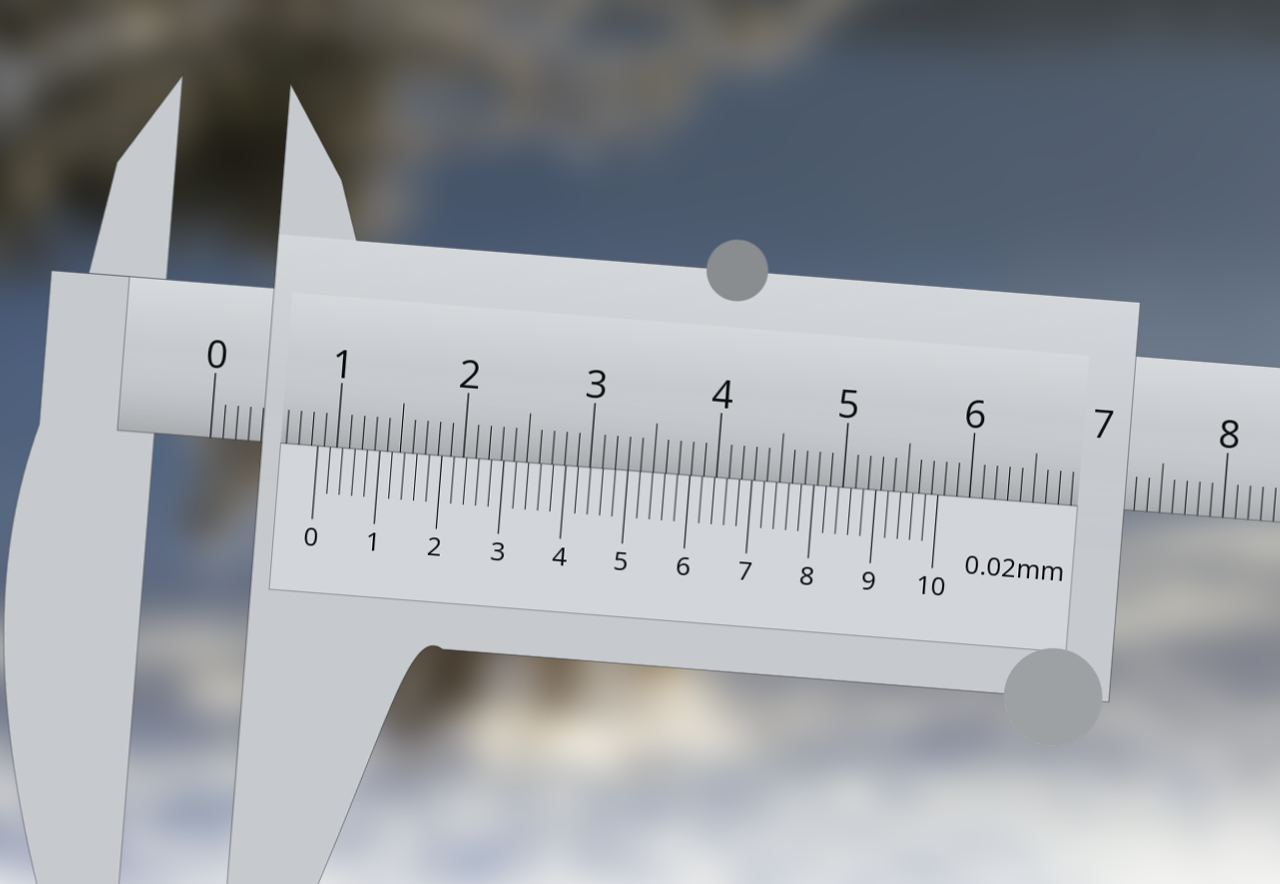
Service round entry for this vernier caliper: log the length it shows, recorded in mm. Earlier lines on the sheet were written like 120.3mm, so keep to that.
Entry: 8.5mm
